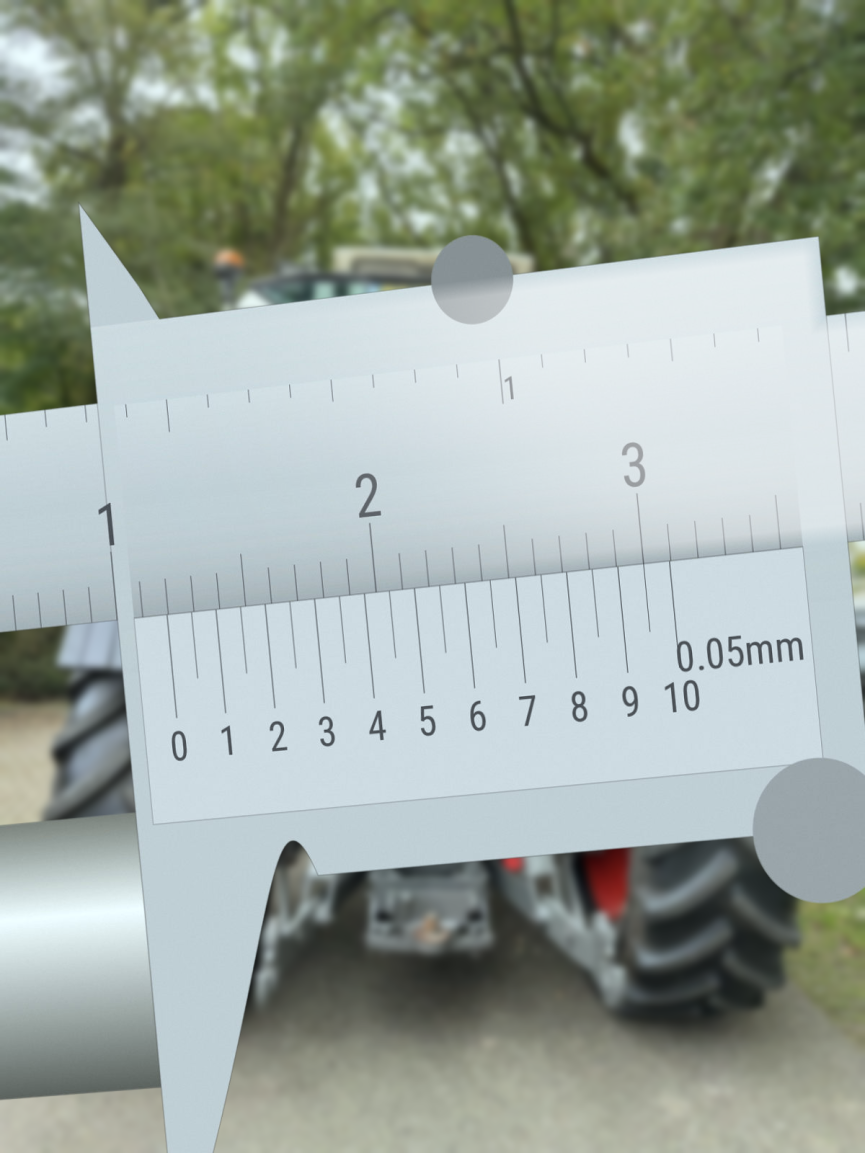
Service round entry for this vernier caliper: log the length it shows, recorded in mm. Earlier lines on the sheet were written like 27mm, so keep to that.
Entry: 11.95mm
